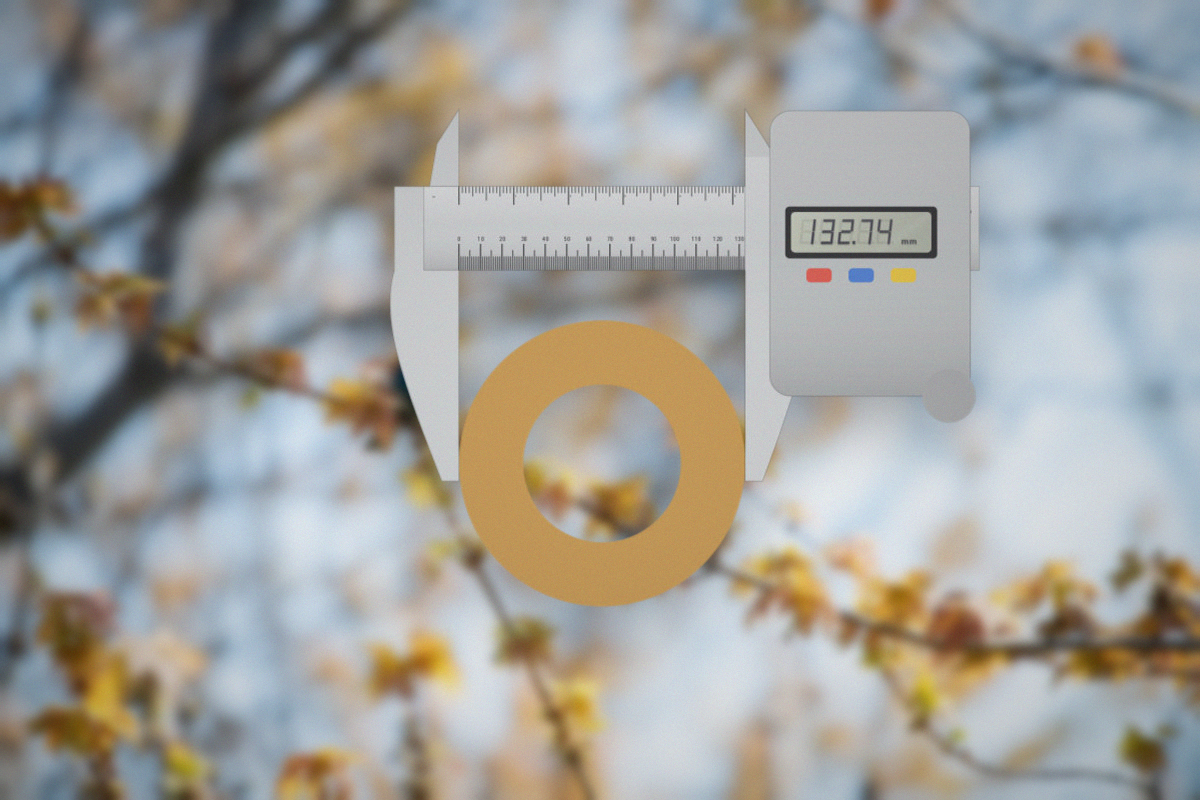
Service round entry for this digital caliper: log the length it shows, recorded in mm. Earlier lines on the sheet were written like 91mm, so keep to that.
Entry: 132.74mm
